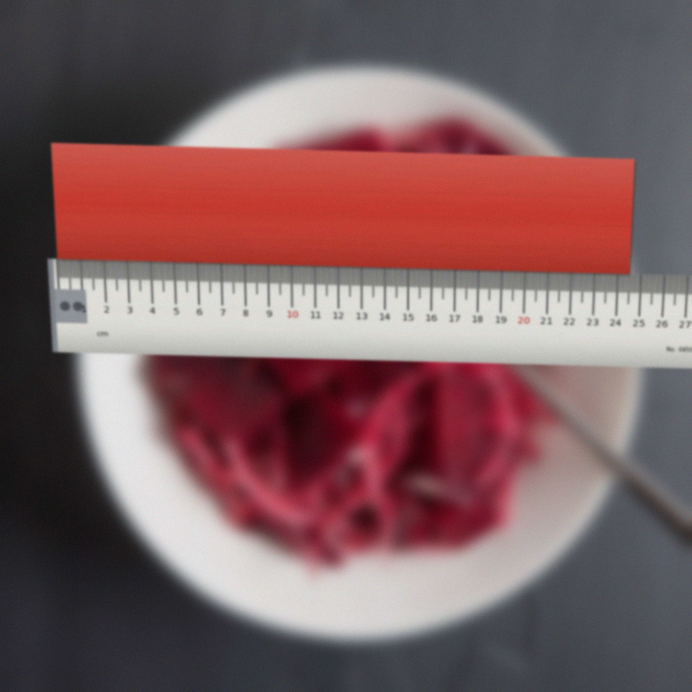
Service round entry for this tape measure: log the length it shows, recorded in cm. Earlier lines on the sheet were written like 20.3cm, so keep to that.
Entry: 24.5cm
